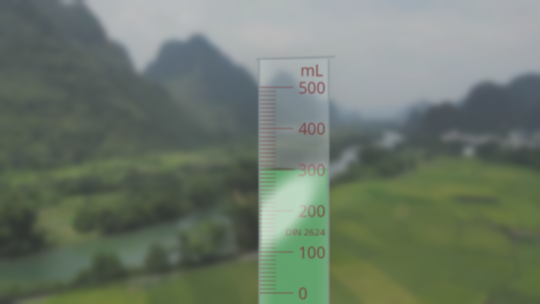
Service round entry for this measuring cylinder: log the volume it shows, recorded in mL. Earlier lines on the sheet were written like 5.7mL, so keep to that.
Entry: 300mL
